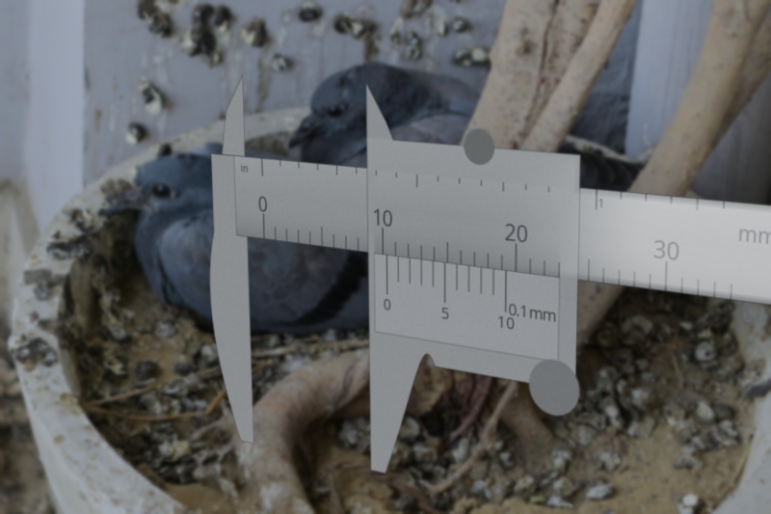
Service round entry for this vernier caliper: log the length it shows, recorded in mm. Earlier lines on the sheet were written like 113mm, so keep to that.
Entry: 10.3mm
